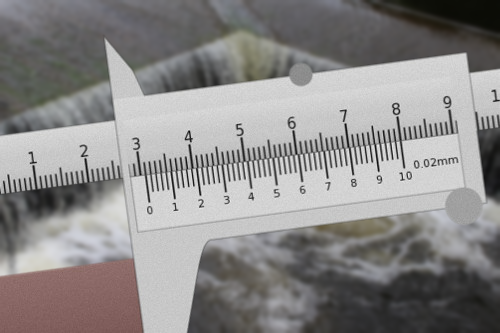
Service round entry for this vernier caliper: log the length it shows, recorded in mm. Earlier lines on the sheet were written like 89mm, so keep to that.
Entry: 31.0mm
